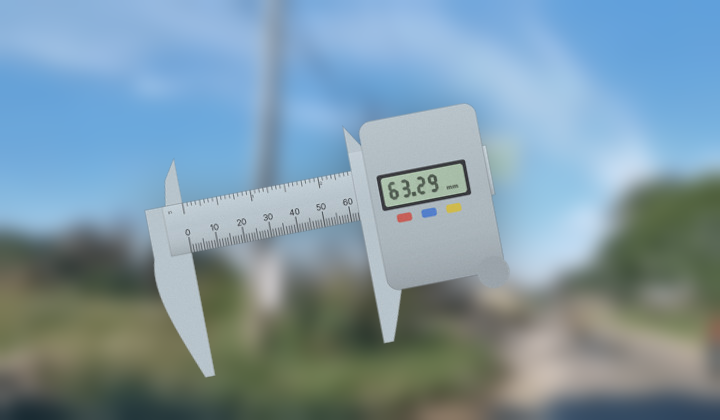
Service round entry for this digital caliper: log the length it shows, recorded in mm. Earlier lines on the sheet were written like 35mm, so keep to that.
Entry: 63.29mm
